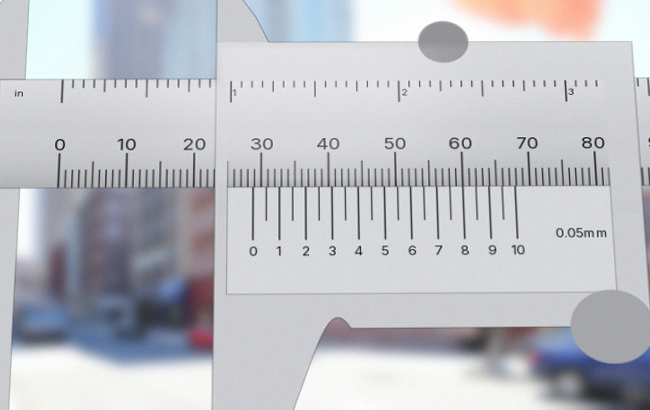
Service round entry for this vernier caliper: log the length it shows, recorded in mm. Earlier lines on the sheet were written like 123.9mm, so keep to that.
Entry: 28.8mm
